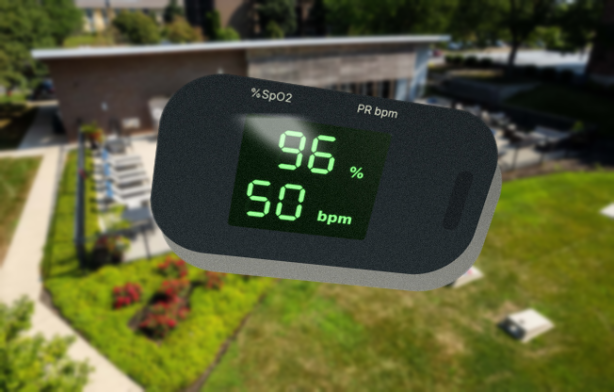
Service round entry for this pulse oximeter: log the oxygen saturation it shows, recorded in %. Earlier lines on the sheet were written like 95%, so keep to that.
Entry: 96%
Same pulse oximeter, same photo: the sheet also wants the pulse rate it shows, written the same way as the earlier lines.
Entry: 50bpm
